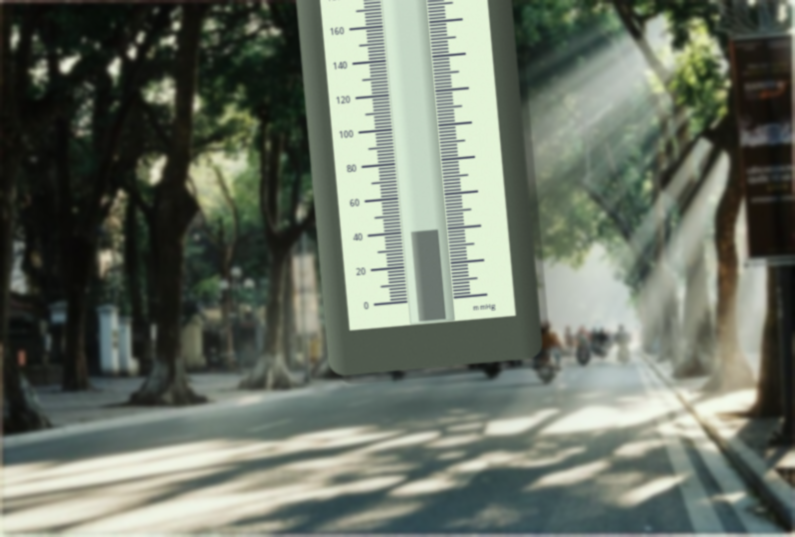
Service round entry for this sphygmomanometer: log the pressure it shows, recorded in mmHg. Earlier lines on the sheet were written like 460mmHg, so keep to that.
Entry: 40mmHg
